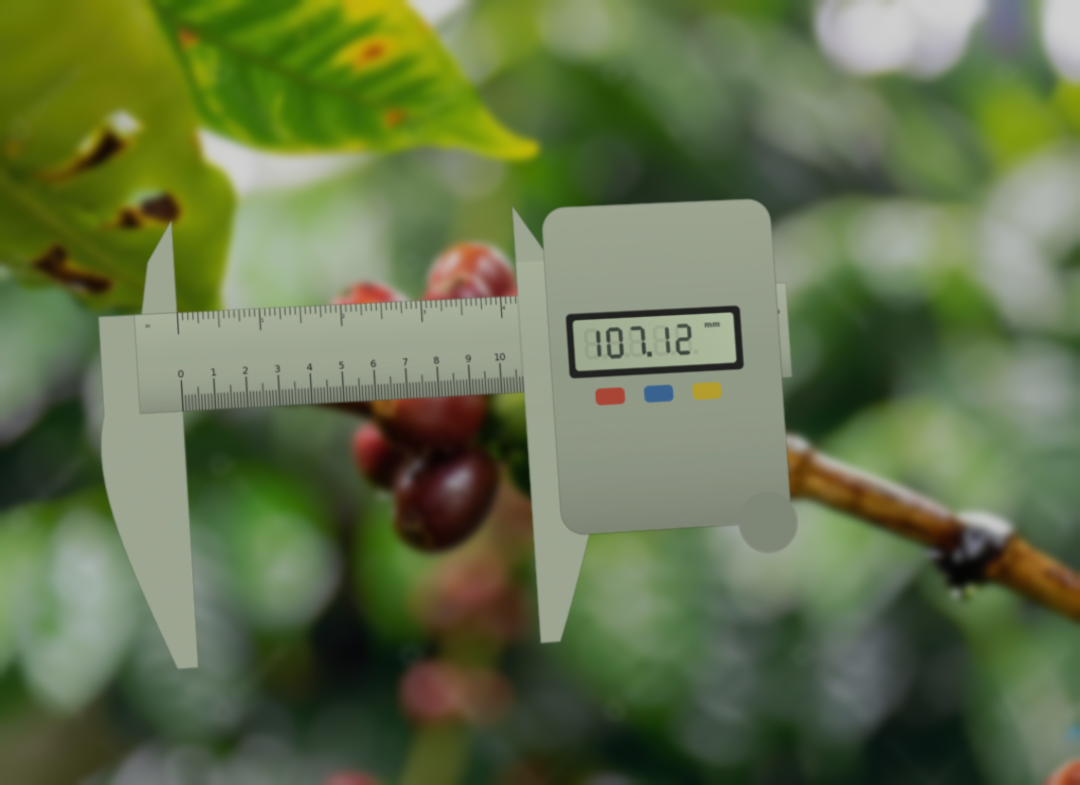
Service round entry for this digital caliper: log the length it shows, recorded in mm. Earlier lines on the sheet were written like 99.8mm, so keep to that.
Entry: 107.12mm
